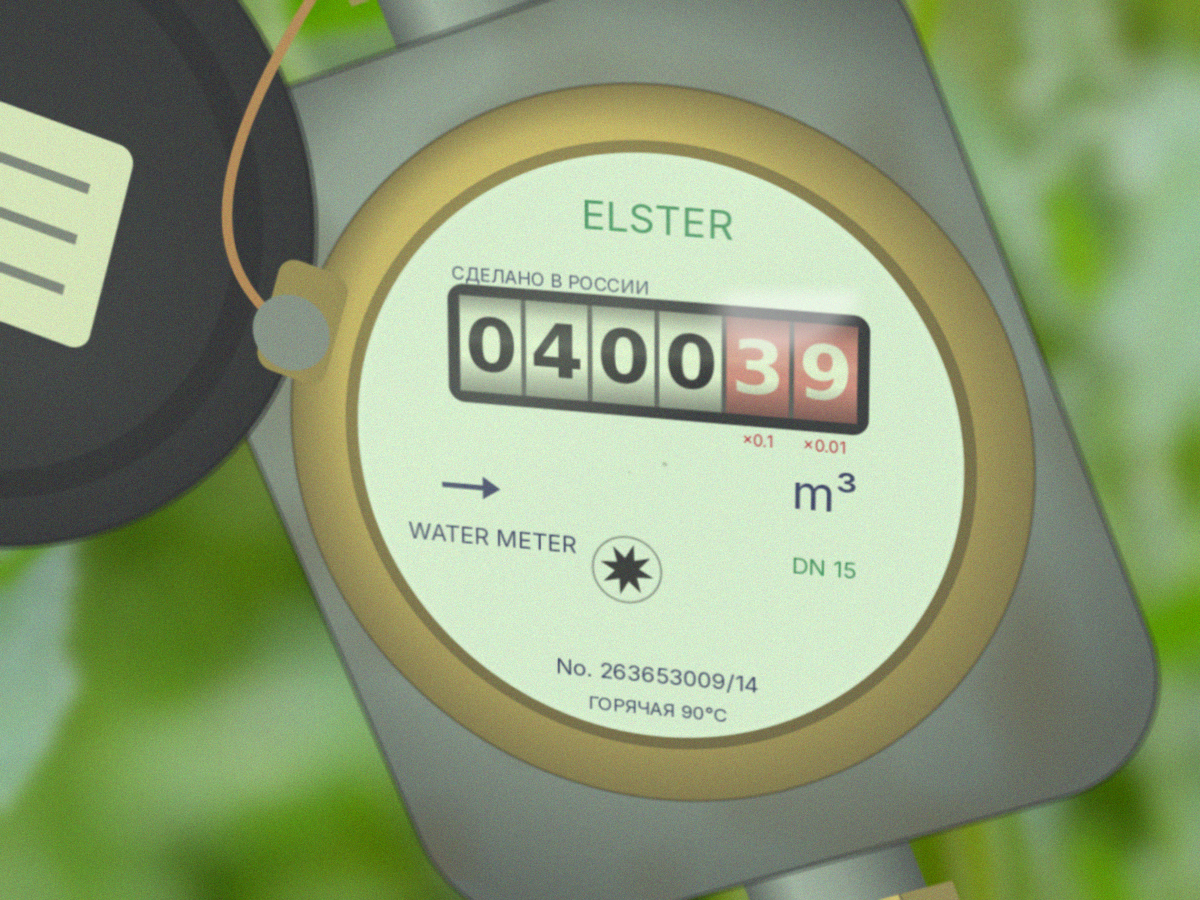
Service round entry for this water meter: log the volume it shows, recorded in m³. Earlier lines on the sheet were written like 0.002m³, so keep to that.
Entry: 400.39m³
